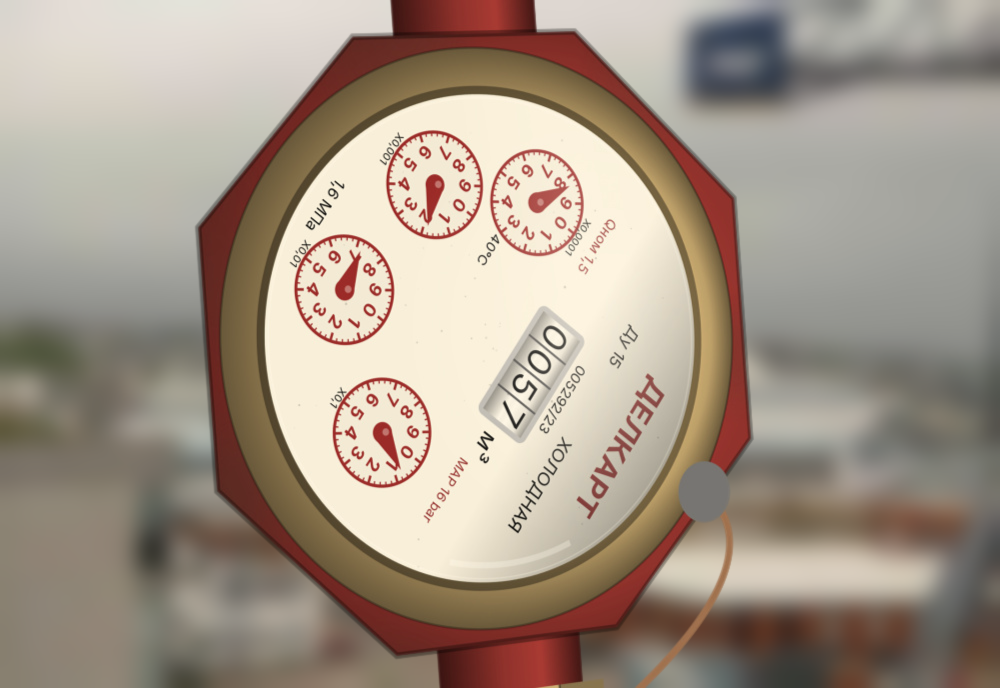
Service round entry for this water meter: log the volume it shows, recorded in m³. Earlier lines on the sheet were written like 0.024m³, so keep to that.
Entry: 57.0718m³
